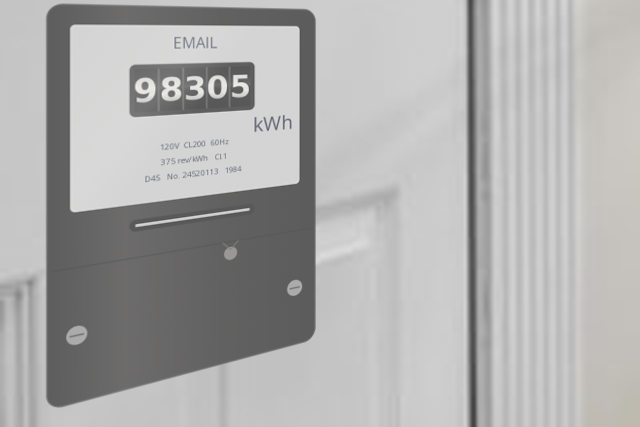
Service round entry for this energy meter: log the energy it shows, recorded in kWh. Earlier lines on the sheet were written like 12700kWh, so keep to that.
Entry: 98305kWh
